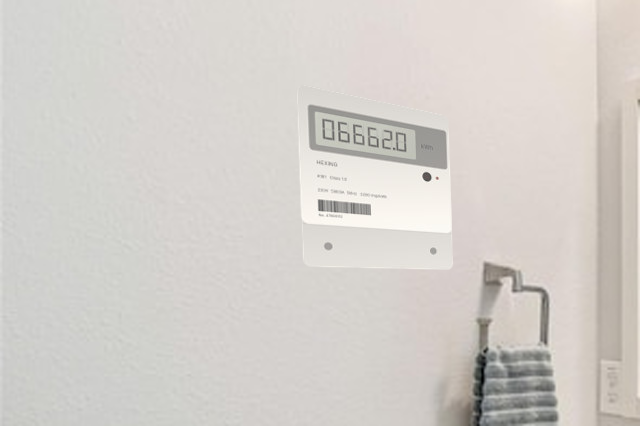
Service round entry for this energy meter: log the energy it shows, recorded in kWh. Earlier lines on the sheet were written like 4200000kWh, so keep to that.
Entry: 6662.0kWh
